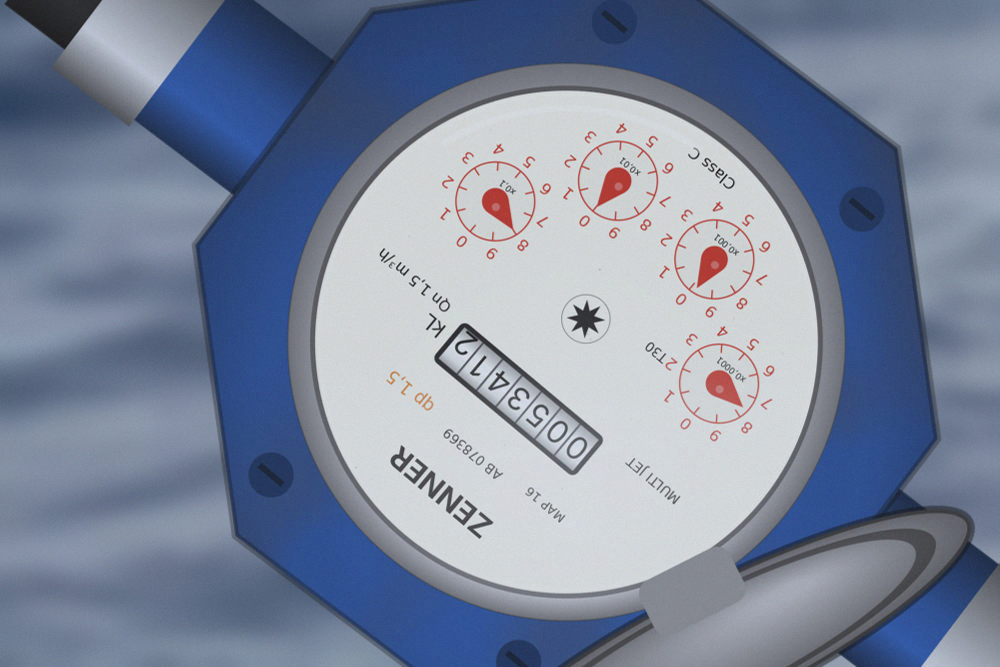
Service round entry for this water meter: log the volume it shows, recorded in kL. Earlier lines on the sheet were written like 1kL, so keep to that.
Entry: 53411.7997kL
